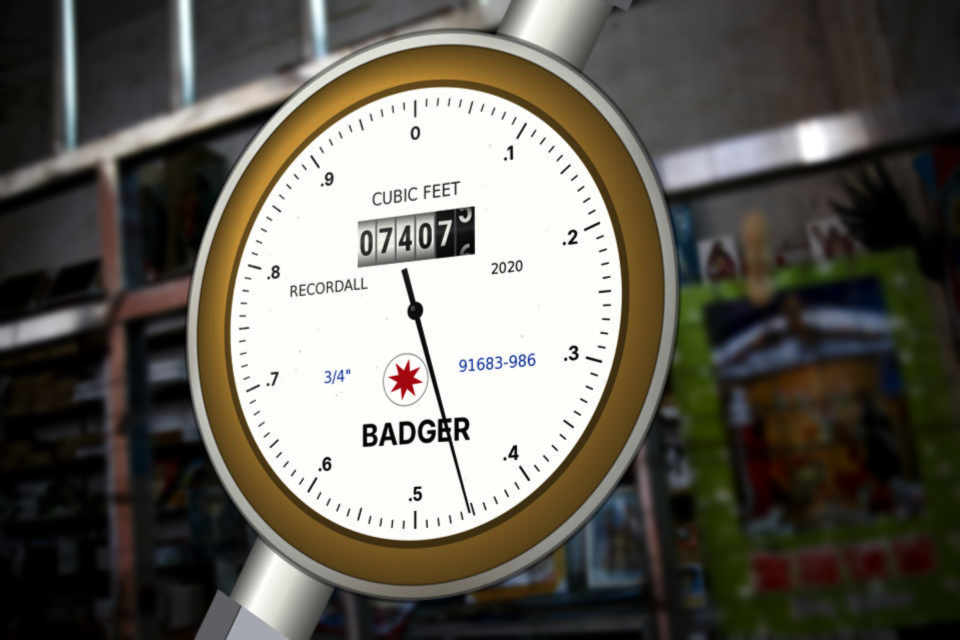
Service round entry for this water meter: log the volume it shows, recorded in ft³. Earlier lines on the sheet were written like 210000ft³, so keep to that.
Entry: 74075.45ft³
